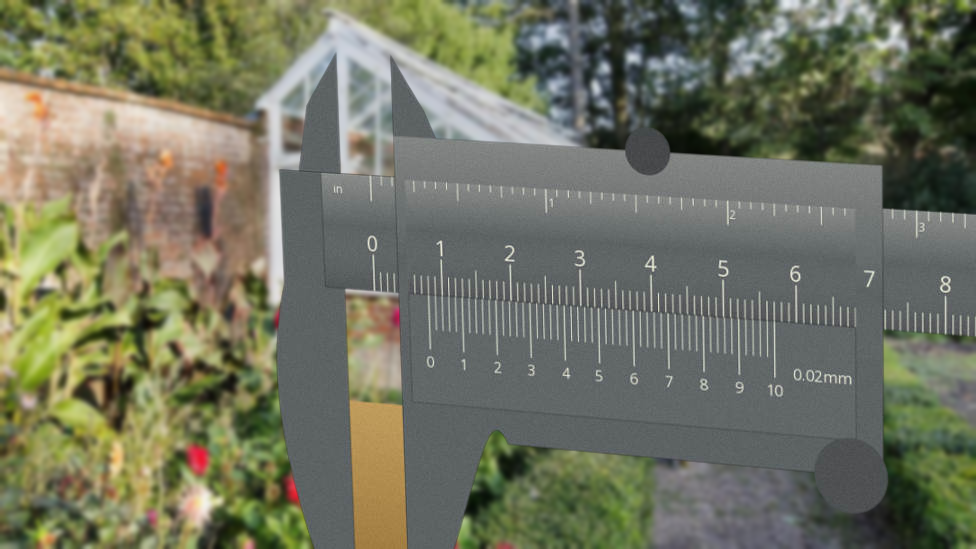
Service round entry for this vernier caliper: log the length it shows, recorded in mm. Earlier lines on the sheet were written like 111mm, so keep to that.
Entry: 8.0mm
